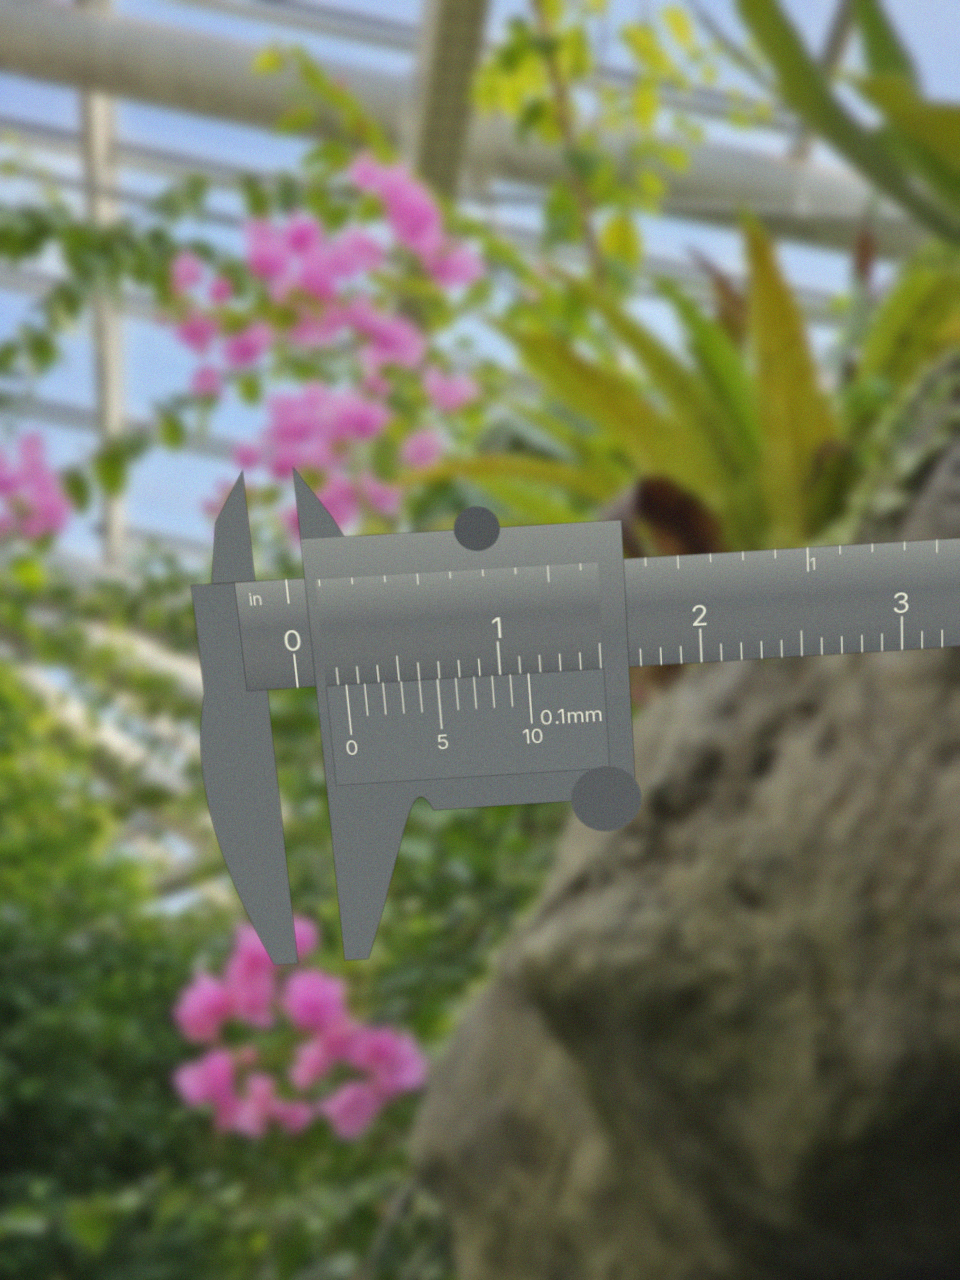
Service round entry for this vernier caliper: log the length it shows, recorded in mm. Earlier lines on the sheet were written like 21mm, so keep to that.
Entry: 2.4mm
